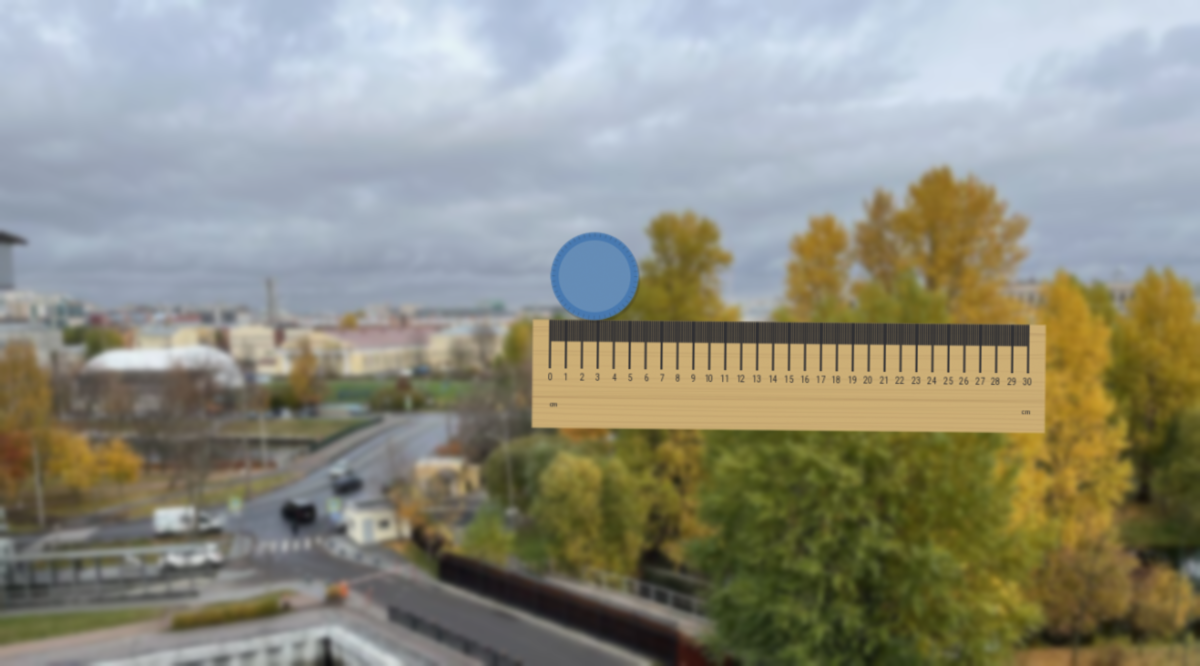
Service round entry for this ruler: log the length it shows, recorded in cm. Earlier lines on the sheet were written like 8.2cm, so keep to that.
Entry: 5.5cm
